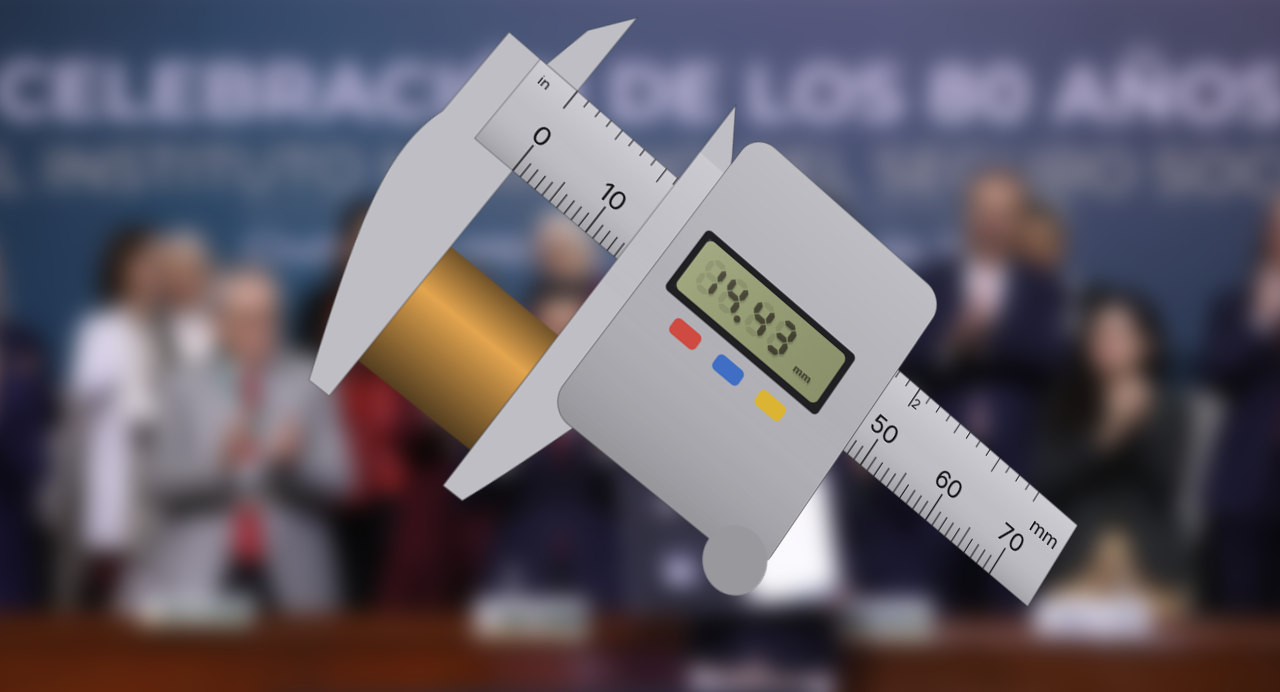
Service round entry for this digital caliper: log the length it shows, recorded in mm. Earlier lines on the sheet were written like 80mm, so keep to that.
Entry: 14.43mm
